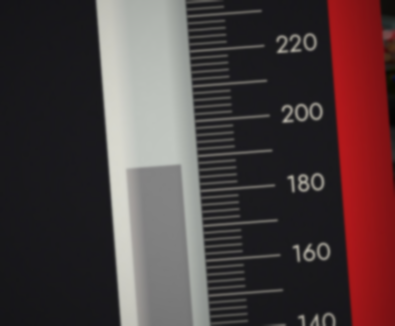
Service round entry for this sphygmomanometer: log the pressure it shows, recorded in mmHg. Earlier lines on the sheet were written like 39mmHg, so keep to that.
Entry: 188mmHg
